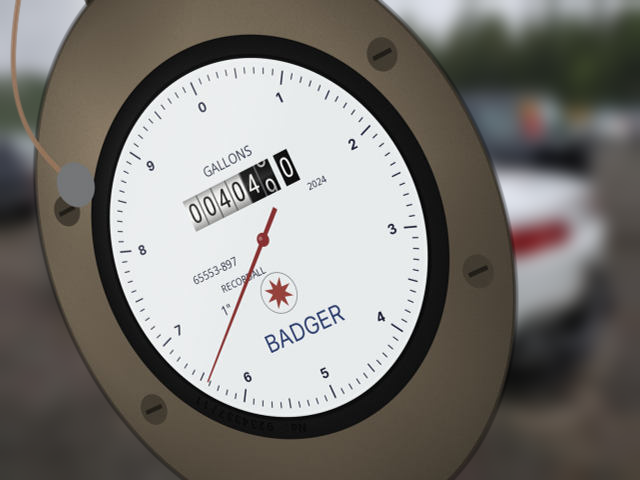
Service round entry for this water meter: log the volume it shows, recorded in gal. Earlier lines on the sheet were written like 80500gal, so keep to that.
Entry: 40486.4gal
